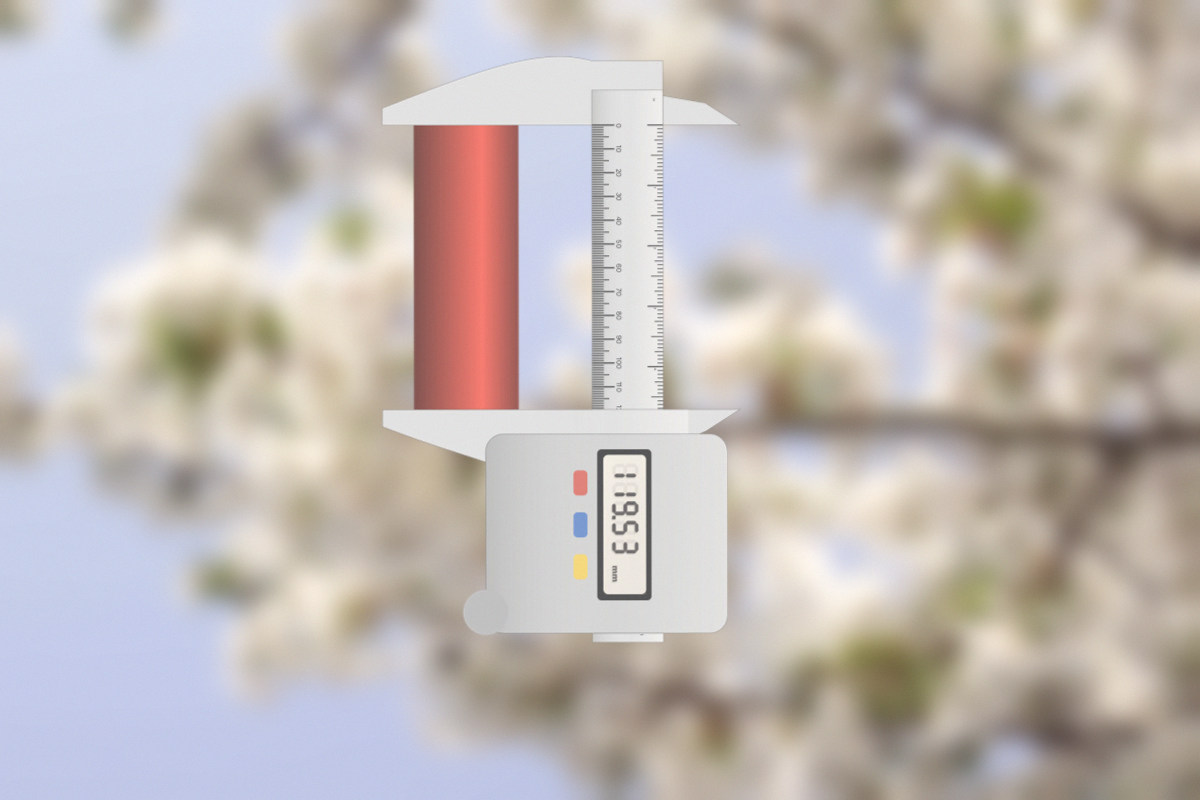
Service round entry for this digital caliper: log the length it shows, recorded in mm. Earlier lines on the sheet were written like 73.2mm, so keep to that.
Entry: 119.53mm
